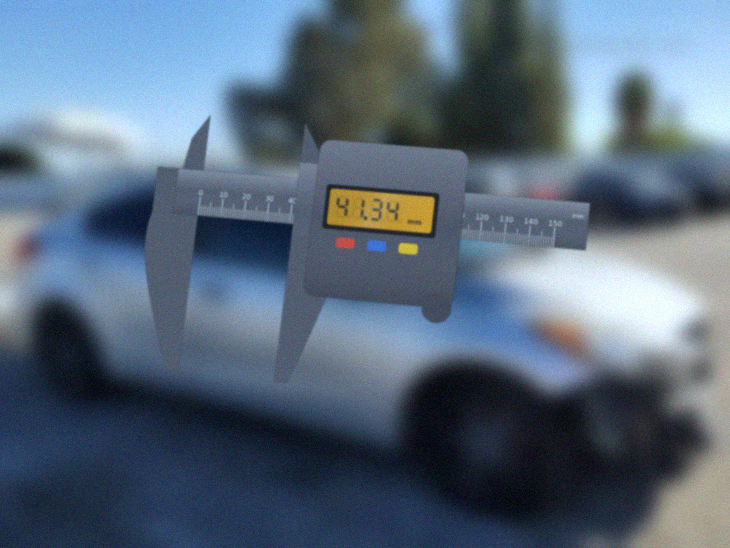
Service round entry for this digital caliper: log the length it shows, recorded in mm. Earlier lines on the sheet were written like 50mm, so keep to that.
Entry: 41.34mm
